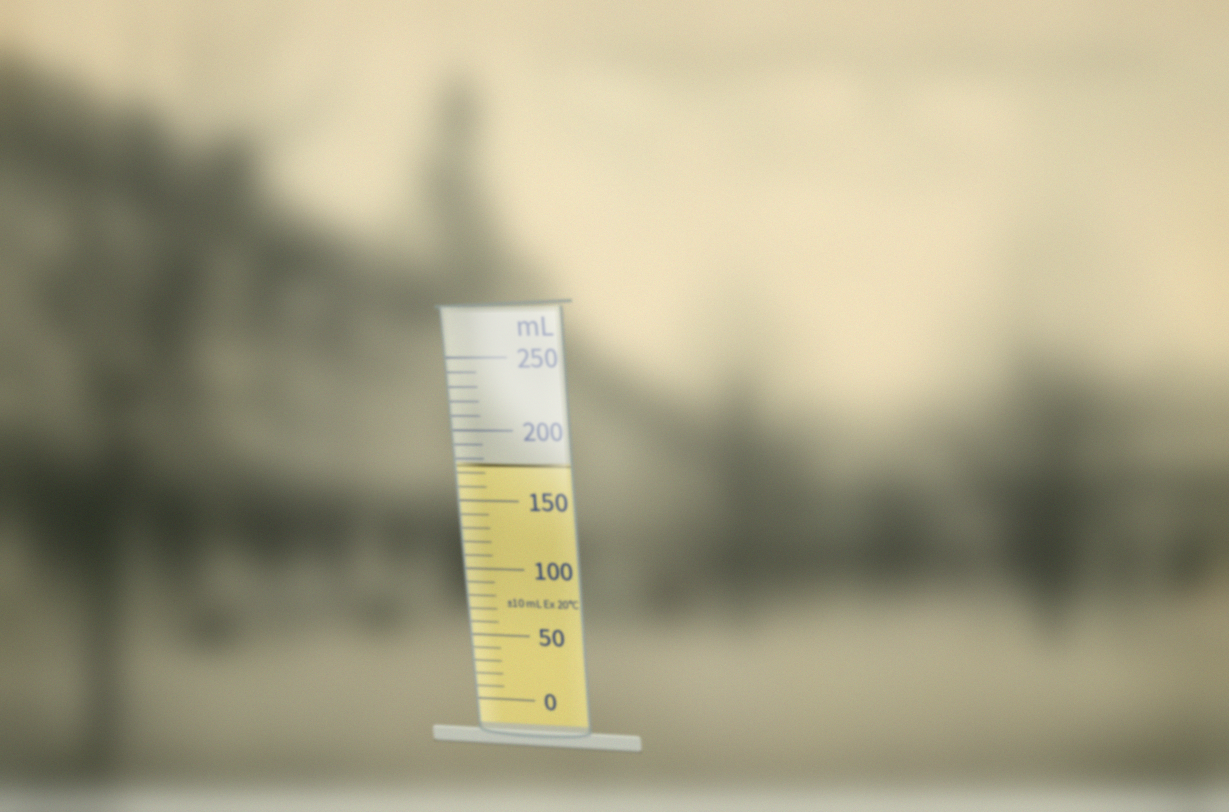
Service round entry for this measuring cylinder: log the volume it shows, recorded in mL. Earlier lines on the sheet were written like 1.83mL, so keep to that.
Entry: 175mL
